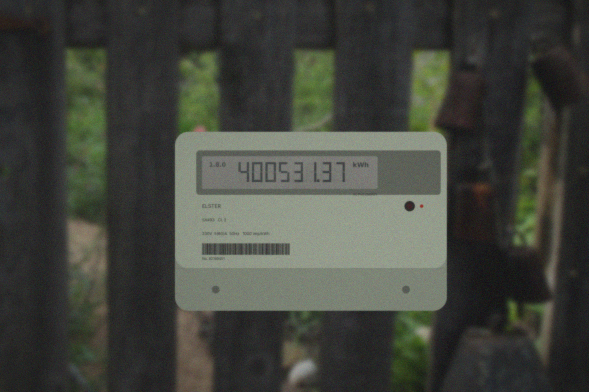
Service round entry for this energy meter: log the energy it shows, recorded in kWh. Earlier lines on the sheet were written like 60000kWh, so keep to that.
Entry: 400531.37kWh
